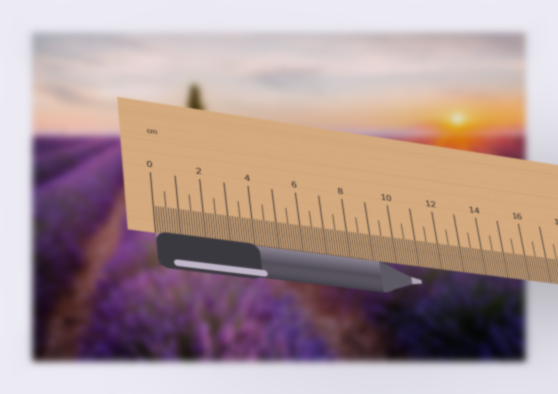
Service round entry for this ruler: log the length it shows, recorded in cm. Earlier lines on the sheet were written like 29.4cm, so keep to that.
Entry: 11cm
